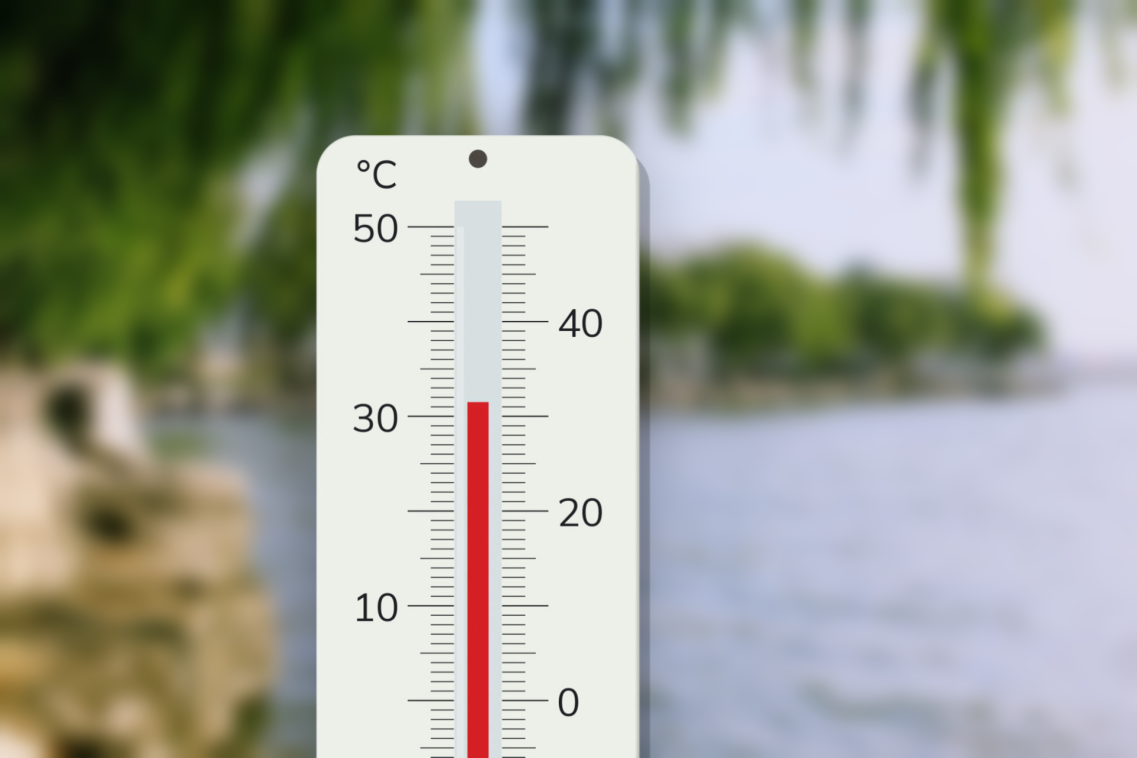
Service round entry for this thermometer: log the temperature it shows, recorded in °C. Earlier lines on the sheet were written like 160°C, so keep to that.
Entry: 31.5°C
